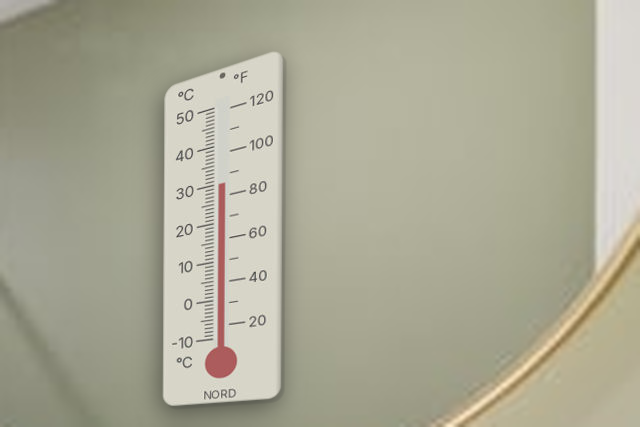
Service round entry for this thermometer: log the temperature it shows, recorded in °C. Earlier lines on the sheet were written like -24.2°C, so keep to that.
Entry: 30°C
